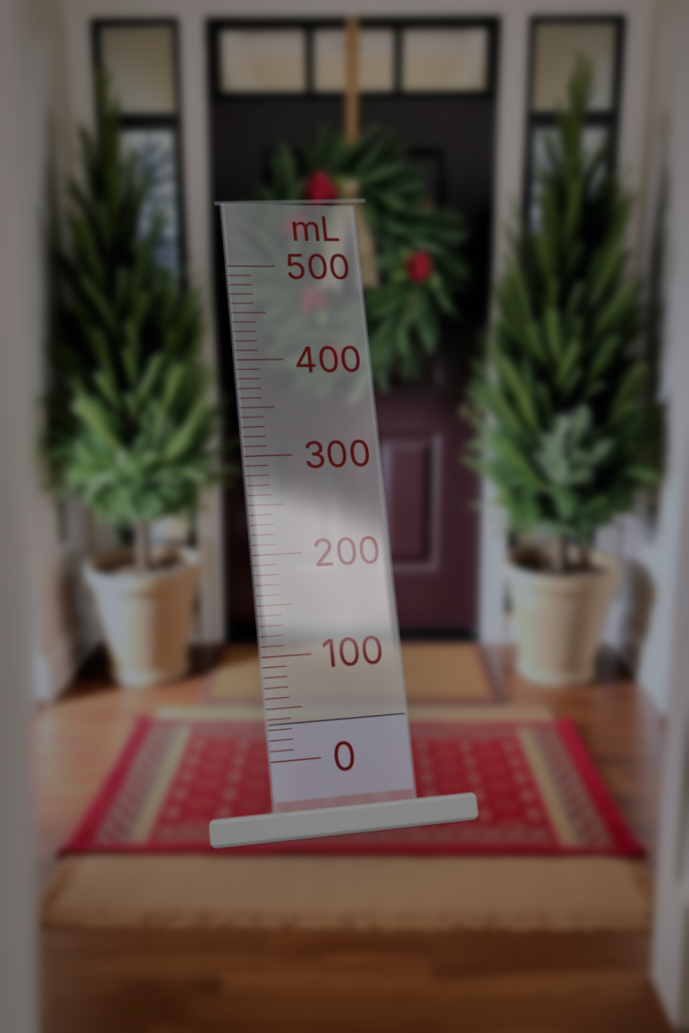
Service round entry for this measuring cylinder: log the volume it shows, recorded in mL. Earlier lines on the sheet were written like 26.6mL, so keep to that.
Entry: 35mL
